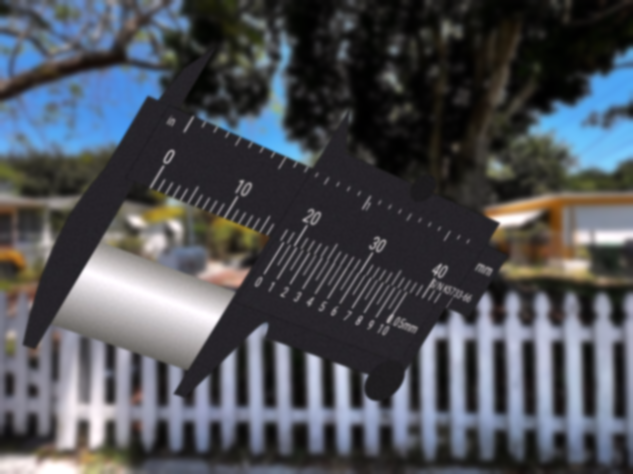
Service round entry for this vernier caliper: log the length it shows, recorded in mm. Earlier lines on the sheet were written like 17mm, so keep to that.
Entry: 18.5mm
